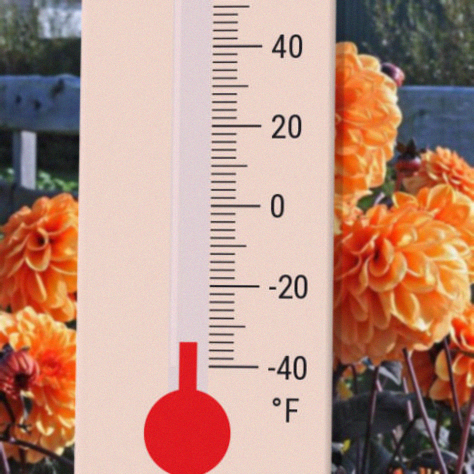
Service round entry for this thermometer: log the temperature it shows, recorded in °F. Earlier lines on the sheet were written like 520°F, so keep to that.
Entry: -34°F
